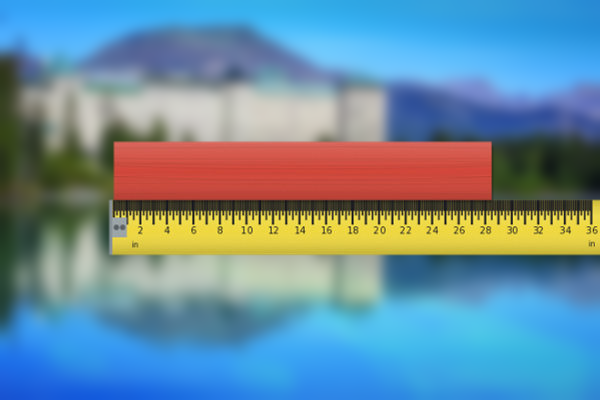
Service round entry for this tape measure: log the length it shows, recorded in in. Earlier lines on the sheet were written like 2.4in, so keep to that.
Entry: 28.5in
